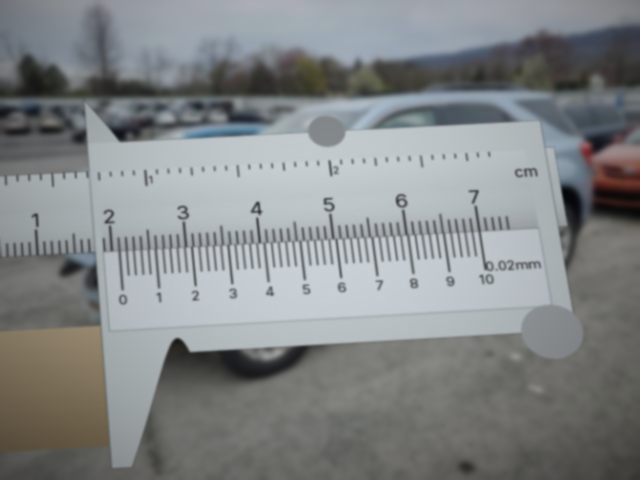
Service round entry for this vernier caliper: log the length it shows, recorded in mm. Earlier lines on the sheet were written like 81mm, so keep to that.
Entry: 21.0mm
